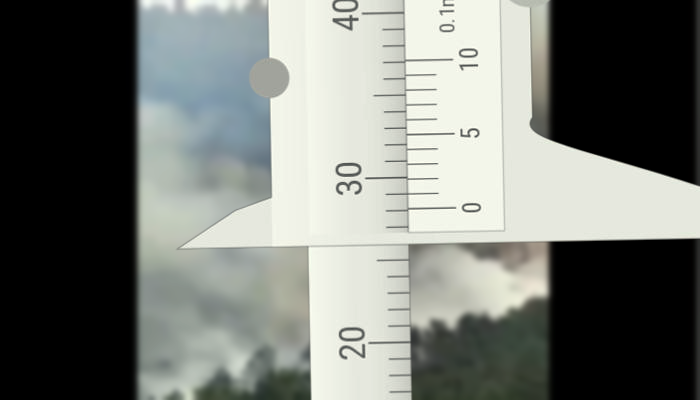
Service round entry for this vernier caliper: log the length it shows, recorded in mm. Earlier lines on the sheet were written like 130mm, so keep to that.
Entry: 28.1mm
